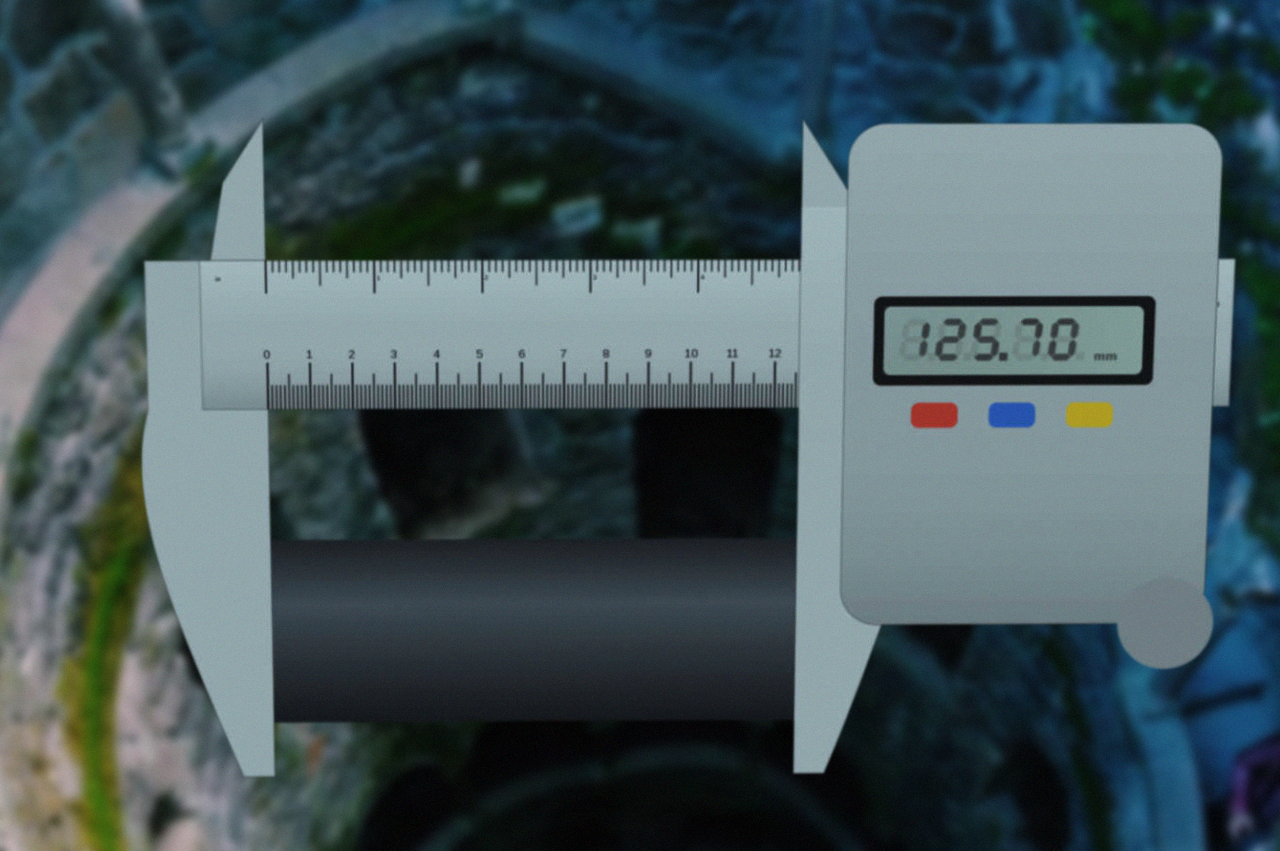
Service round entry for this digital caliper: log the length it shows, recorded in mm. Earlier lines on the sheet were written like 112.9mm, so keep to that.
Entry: 125.70mm
